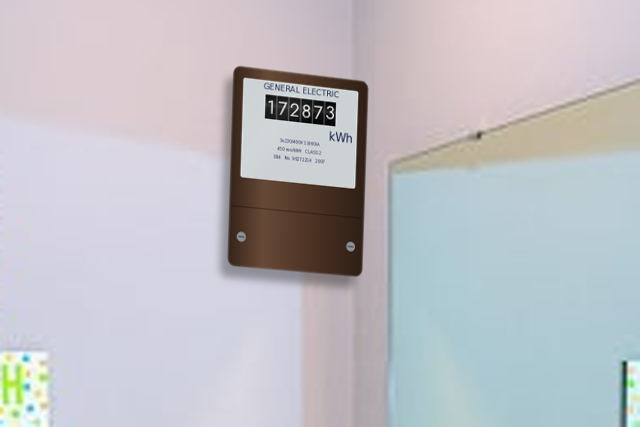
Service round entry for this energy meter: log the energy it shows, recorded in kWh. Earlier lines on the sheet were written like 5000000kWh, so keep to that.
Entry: 172873kWh
